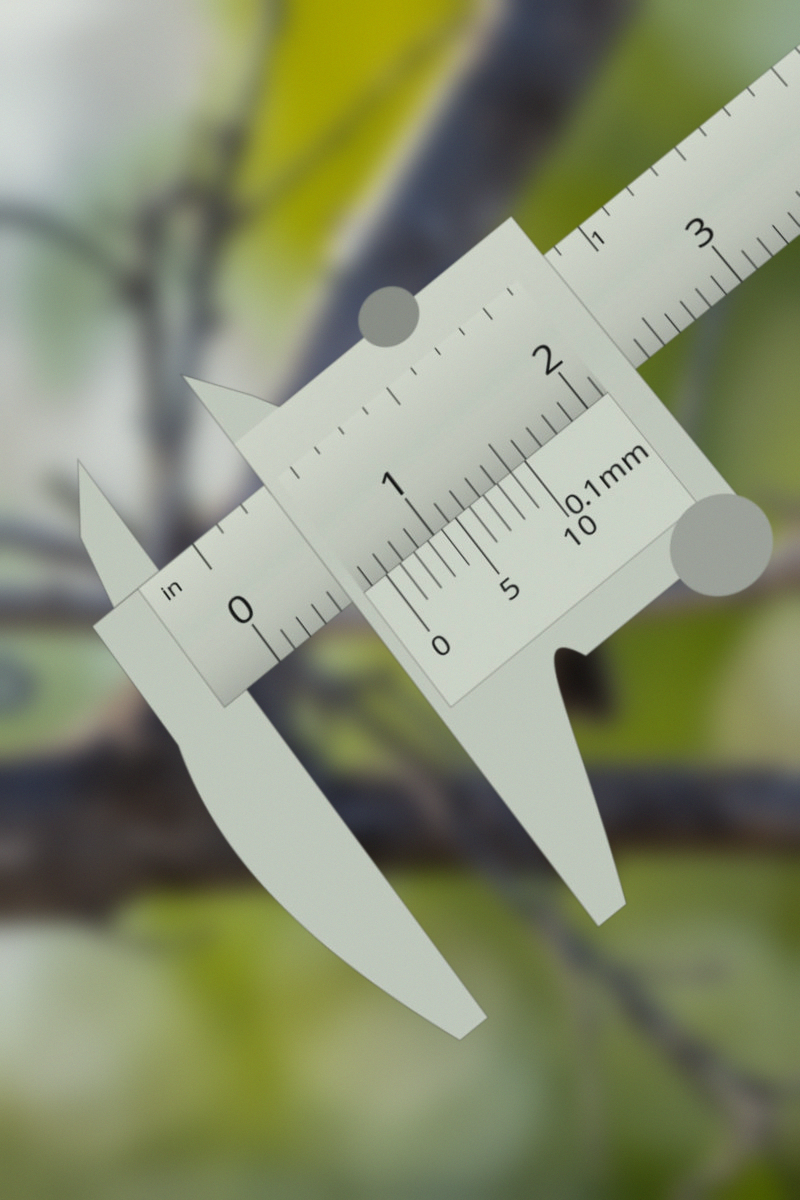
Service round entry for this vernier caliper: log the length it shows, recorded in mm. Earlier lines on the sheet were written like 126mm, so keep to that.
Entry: 6.9mm
